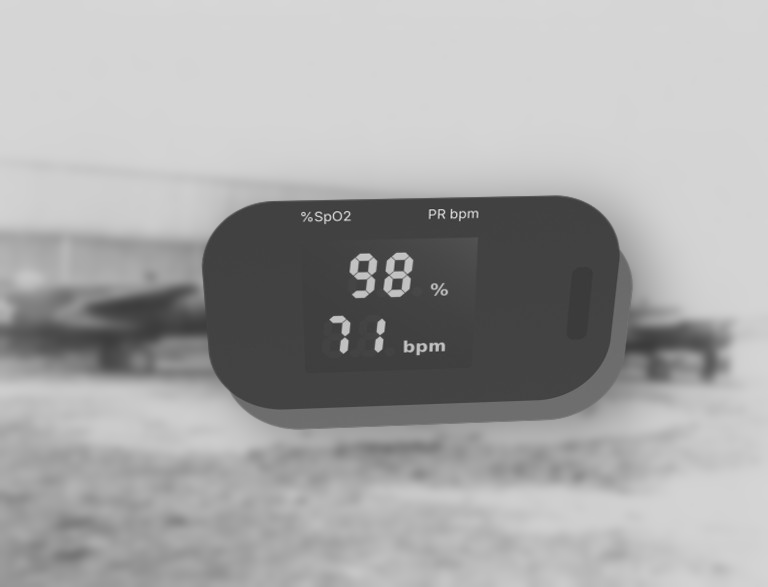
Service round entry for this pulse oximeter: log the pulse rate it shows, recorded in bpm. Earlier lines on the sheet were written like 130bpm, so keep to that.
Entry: 71bpm
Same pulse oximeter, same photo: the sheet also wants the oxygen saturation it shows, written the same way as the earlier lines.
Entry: 98%
